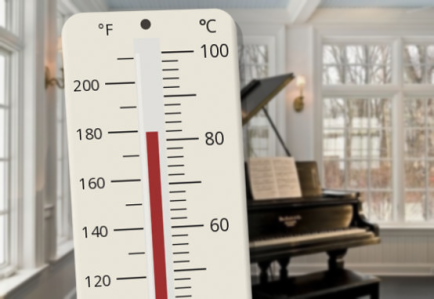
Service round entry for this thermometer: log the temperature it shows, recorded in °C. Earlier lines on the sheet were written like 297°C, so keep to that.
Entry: 82°C
